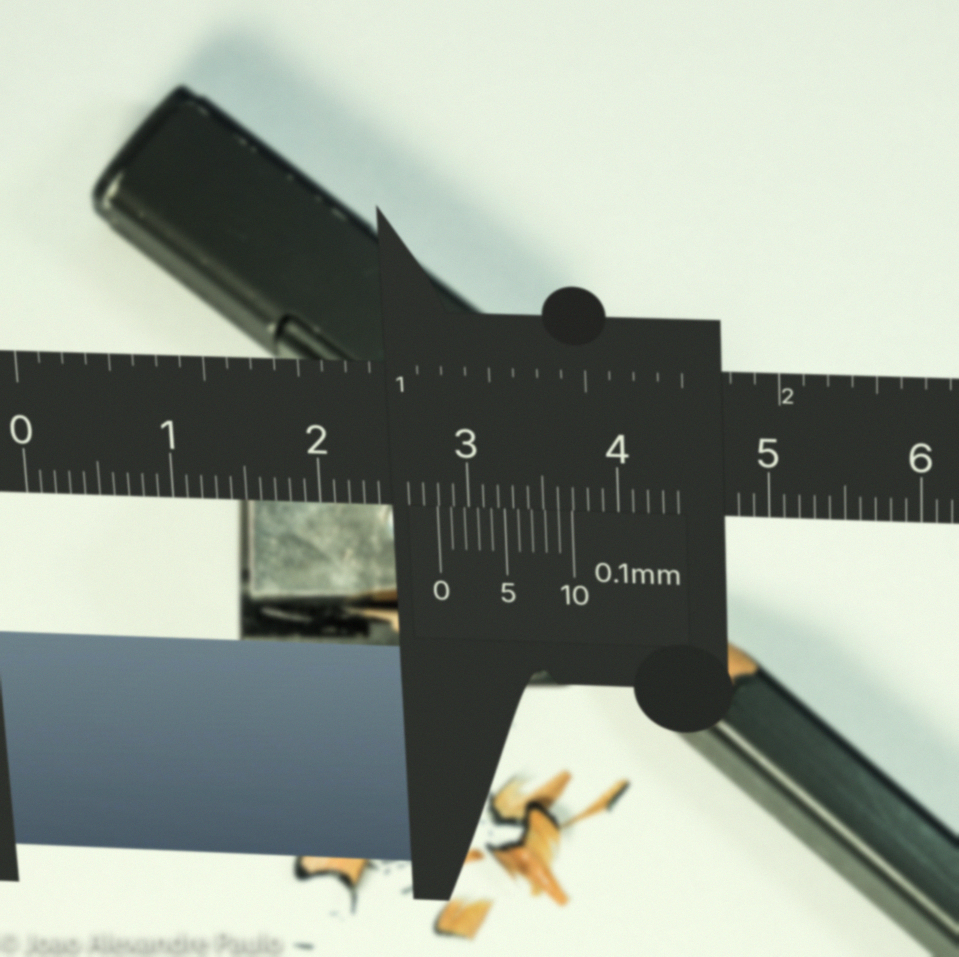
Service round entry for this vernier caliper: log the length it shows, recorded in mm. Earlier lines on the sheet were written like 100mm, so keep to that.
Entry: 27.9mm
